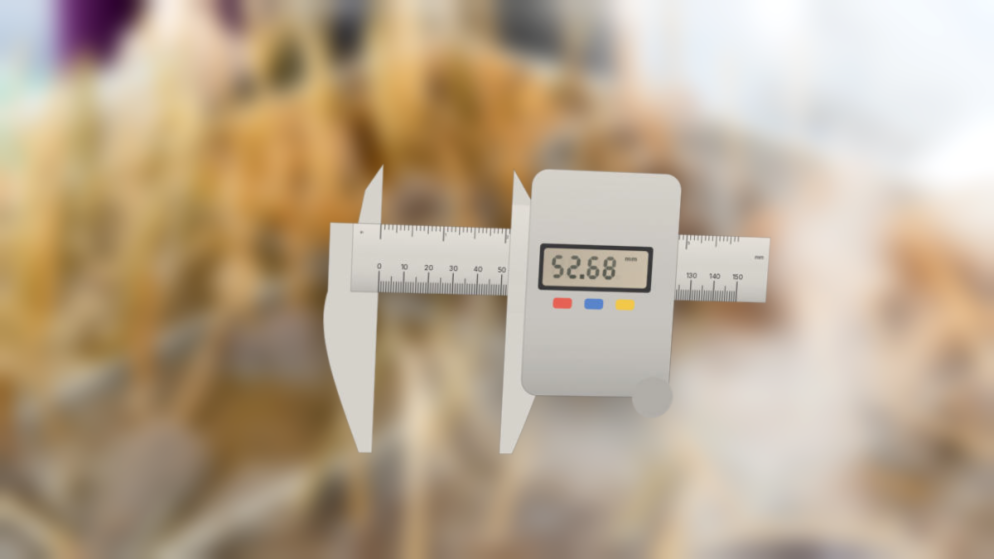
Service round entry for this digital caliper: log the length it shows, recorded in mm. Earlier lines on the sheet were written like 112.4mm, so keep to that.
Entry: 52.68mm
